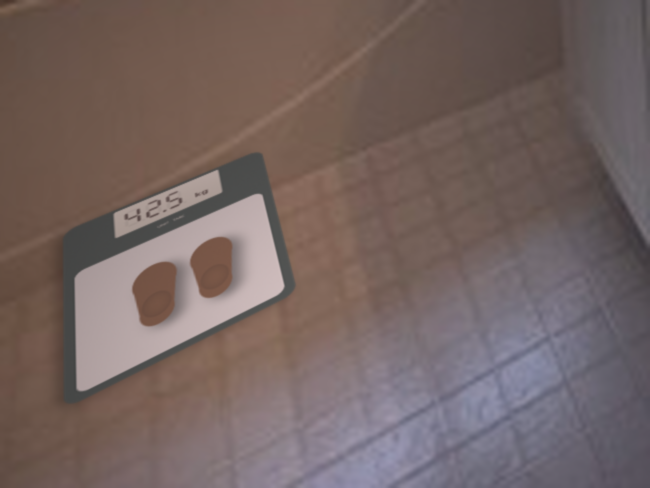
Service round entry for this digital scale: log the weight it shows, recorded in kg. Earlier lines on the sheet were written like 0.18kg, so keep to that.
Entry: 42.5kg
